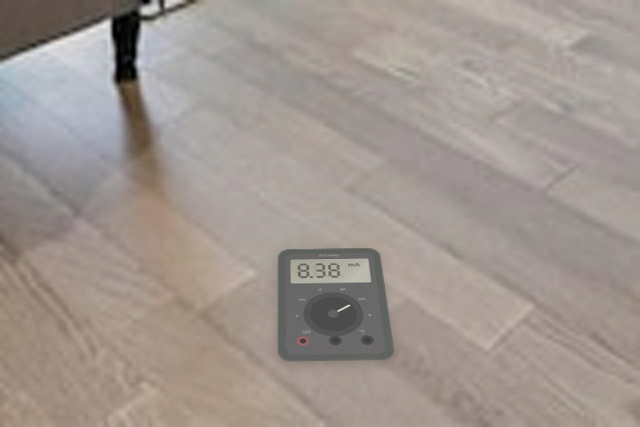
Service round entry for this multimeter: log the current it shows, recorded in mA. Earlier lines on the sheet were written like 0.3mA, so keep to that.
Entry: 8.38mA
